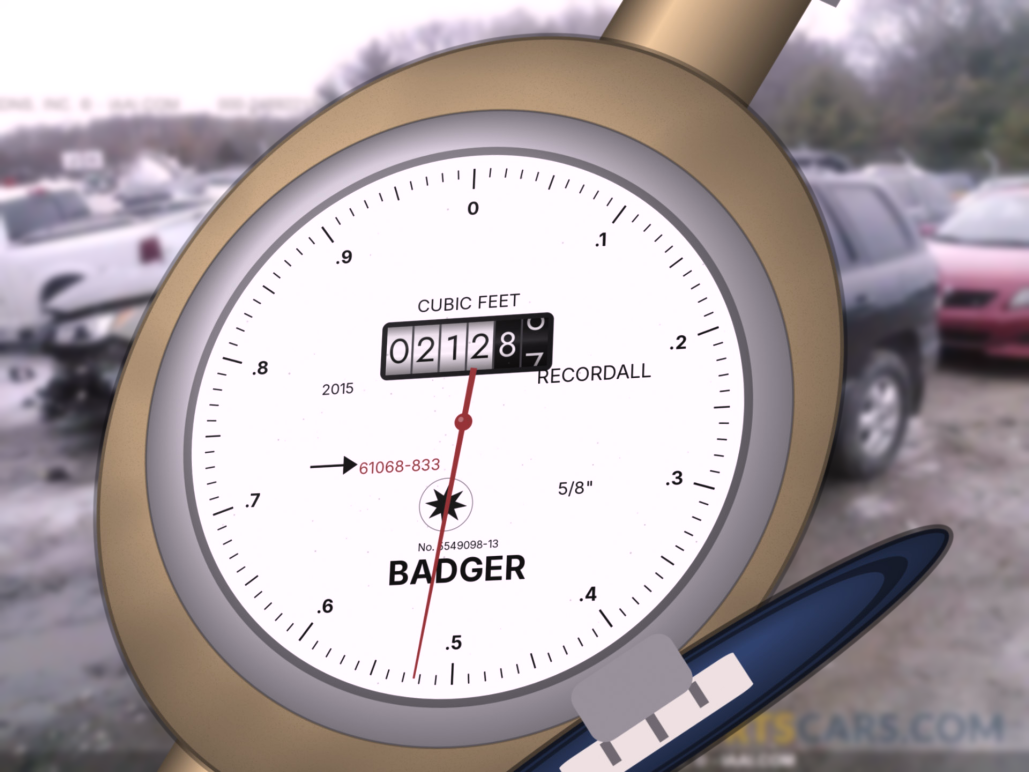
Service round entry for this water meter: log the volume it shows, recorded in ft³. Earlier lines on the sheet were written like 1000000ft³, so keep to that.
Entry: 21286.52ft³
